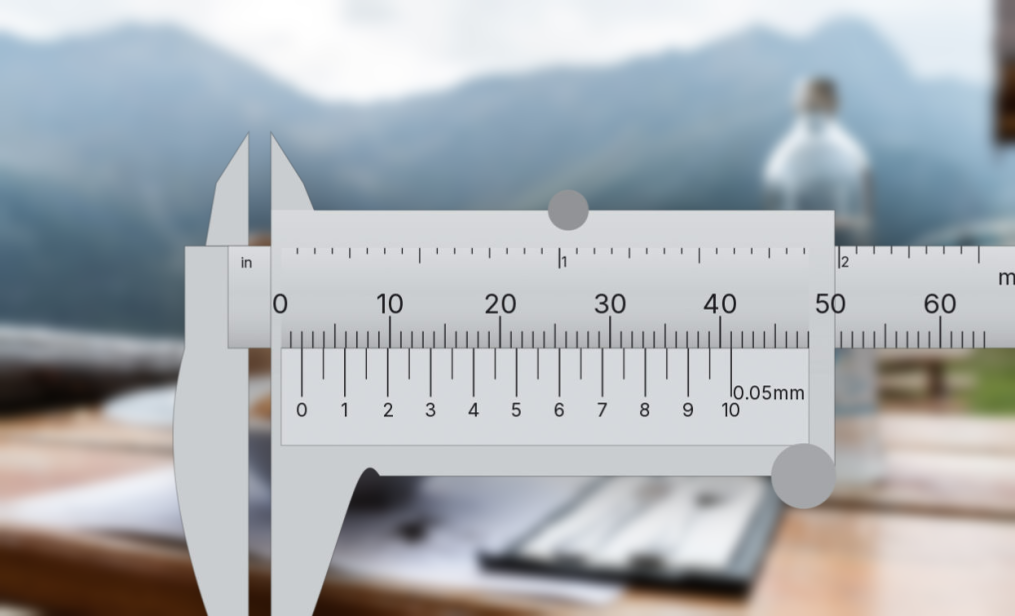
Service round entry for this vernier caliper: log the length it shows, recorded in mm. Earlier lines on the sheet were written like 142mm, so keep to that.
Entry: 2.0mm
